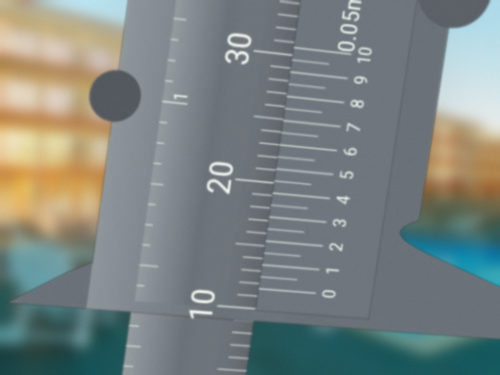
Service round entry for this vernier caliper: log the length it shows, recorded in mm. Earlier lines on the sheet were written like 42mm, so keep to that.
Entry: 11.6mm
